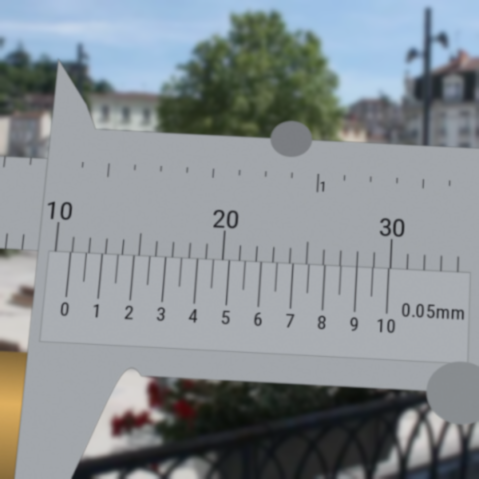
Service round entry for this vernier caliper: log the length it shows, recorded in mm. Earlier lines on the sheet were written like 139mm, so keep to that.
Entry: 10.9mm
